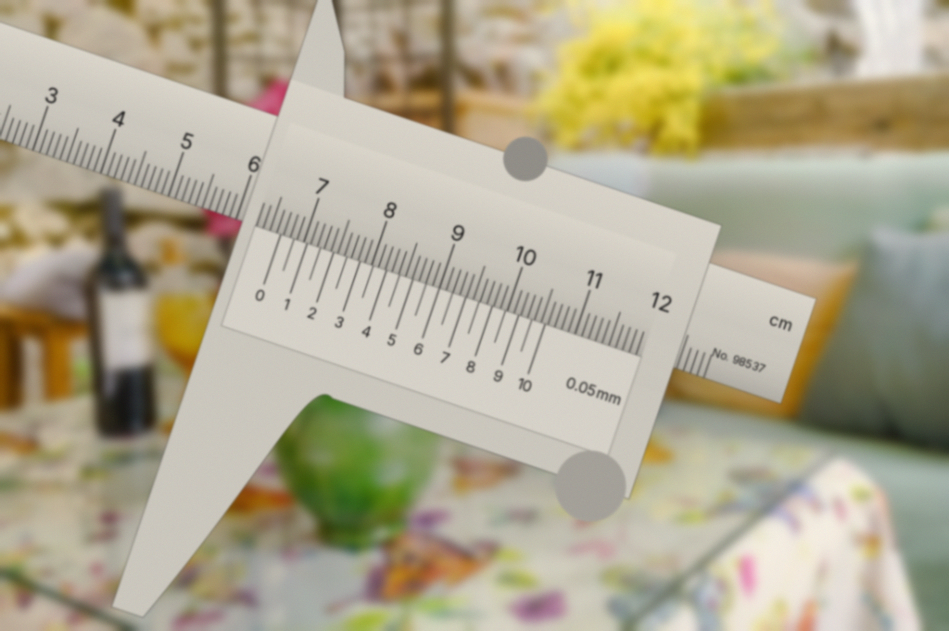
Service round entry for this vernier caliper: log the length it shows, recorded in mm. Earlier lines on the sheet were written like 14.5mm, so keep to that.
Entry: 66.6mm
